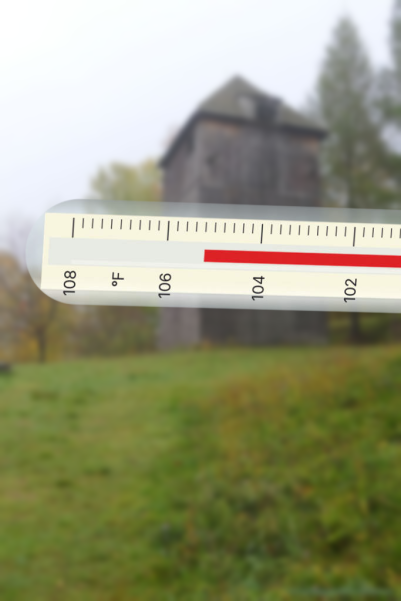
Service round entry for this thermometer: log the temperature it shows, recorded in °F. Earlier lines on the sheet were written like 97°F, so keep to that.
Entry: 105.2°F
